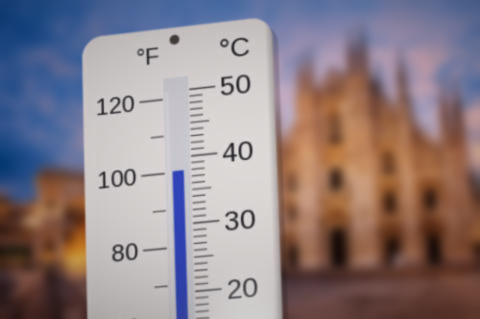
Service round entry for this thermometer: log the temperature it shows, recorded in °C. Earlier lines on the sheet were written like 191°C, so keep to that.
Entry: 38°C
